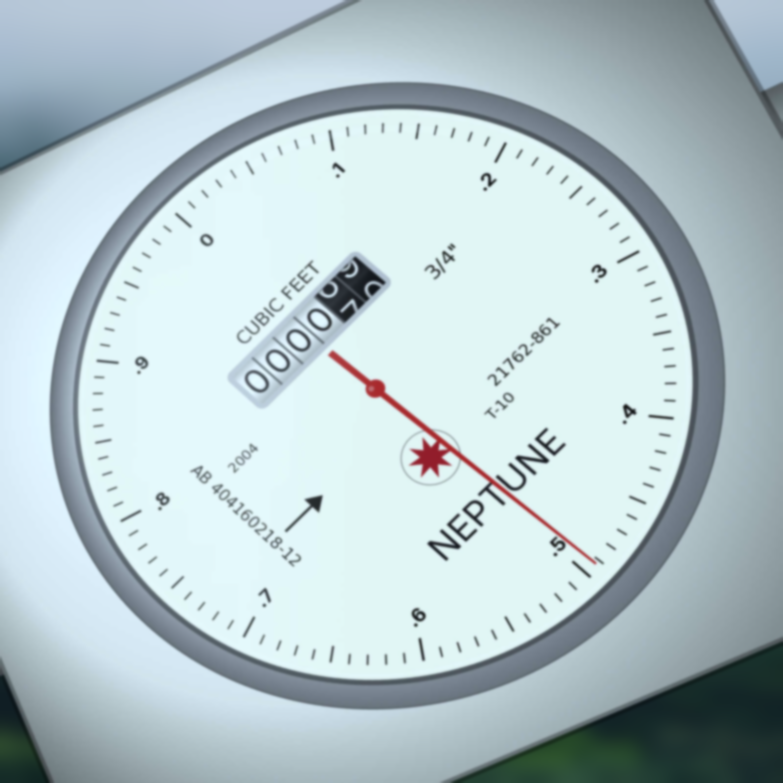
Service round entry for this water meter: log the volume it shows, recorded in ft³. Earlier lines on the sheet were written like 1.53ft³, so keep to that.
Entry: 69.49ft³
